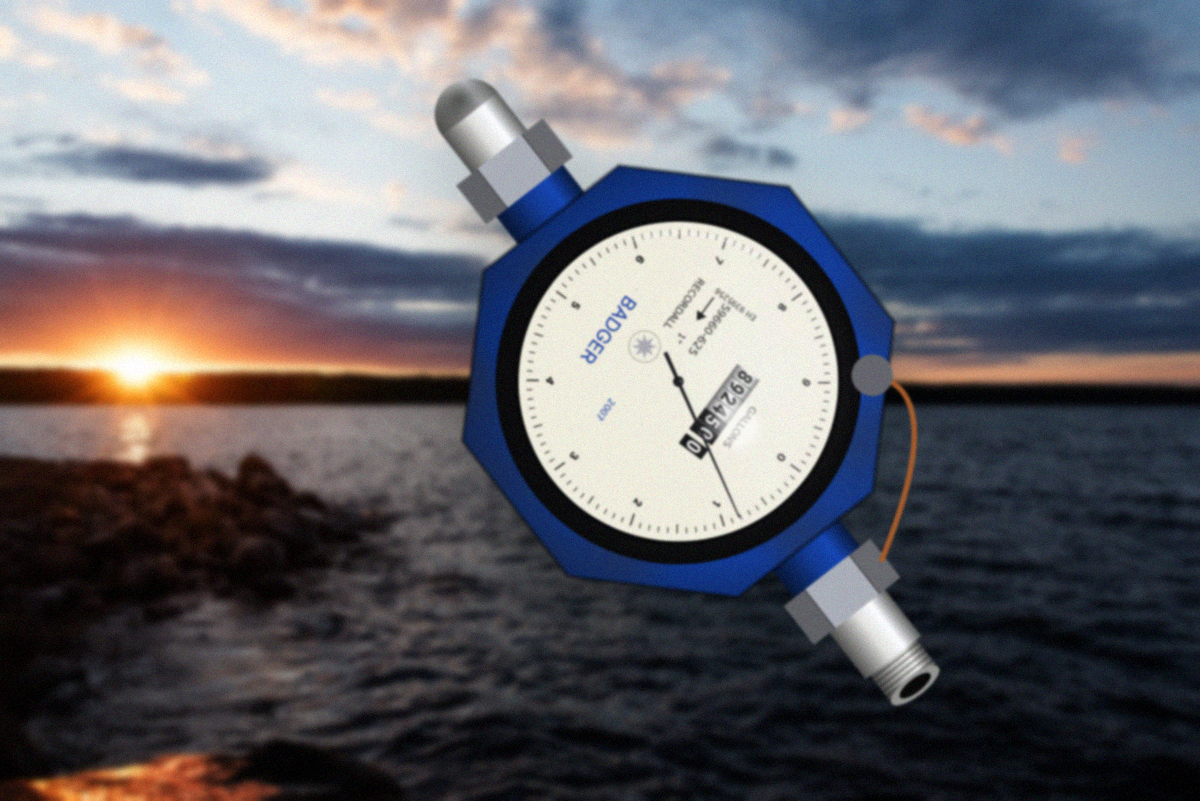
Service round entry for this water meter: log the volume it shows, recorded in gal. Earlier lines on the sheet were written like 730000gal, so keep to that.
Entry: 8924500.8gal
